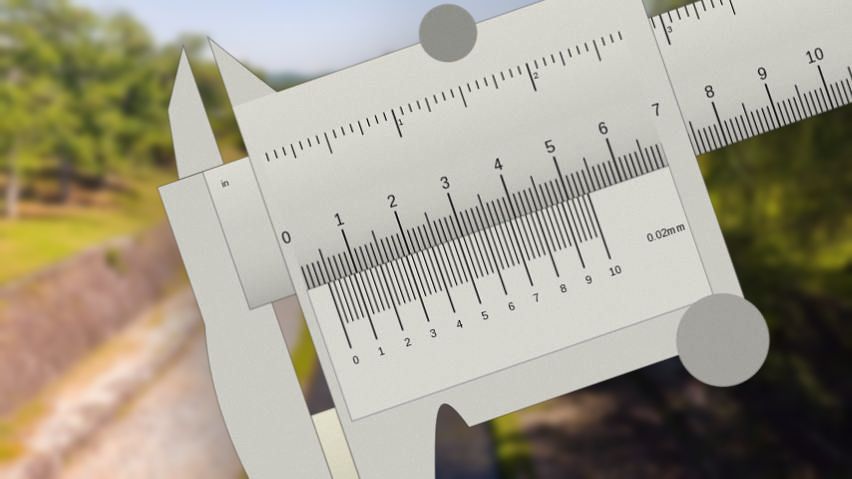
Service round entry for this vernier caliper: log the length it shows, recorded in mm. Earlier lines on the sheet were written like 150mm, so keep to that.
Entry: 4.6mm
